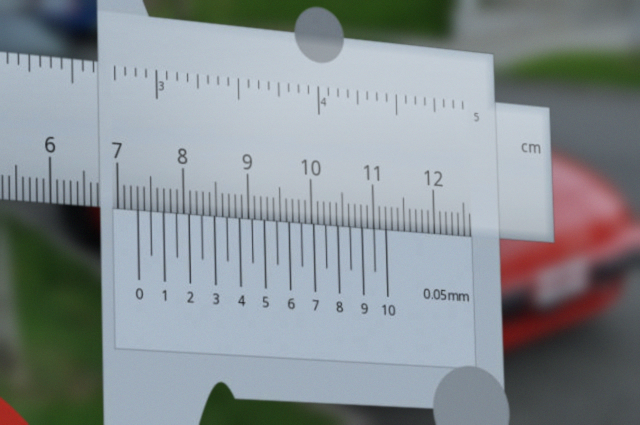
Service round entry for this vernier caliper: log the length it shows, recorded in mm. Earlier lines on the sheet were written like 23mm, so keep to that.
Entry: 73.0mm
